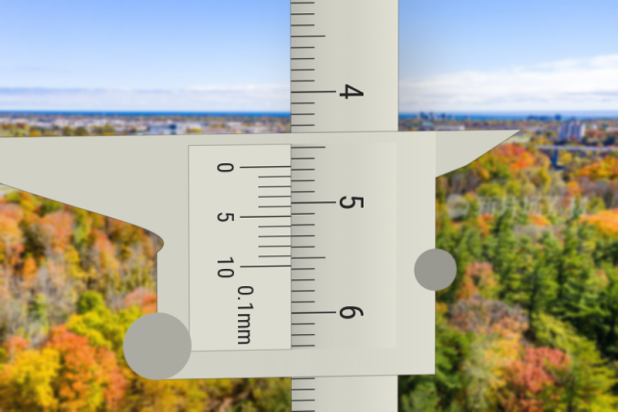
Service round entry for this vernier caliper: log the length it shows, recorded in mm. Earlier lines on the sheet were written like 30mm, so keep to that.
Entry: 46.7mm
